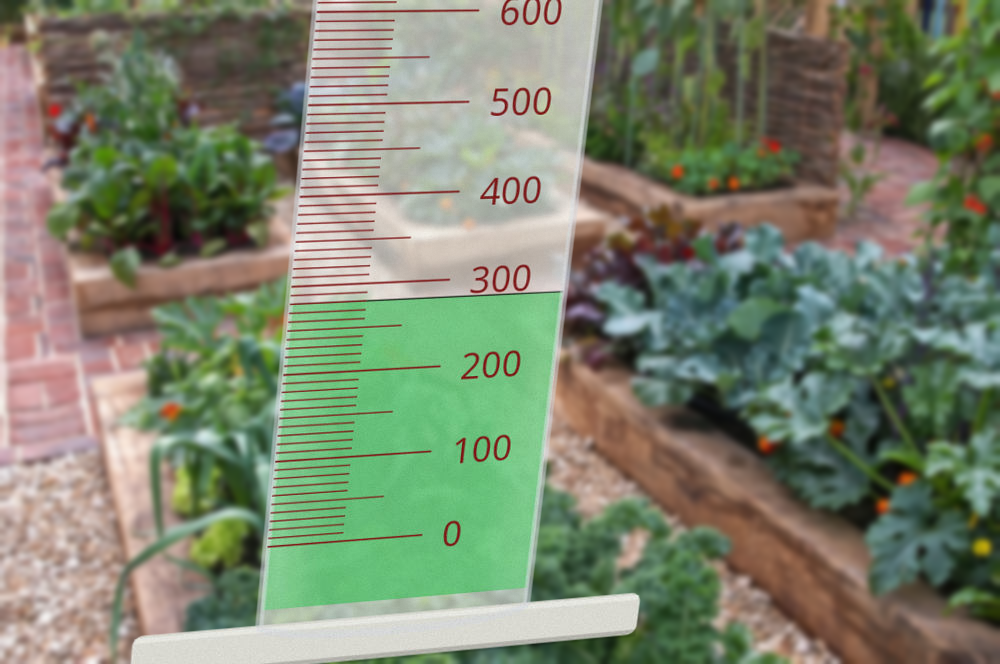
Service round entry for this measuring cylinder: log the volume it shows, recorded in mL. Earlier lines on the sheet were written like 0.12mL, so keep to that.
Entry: 280mL
